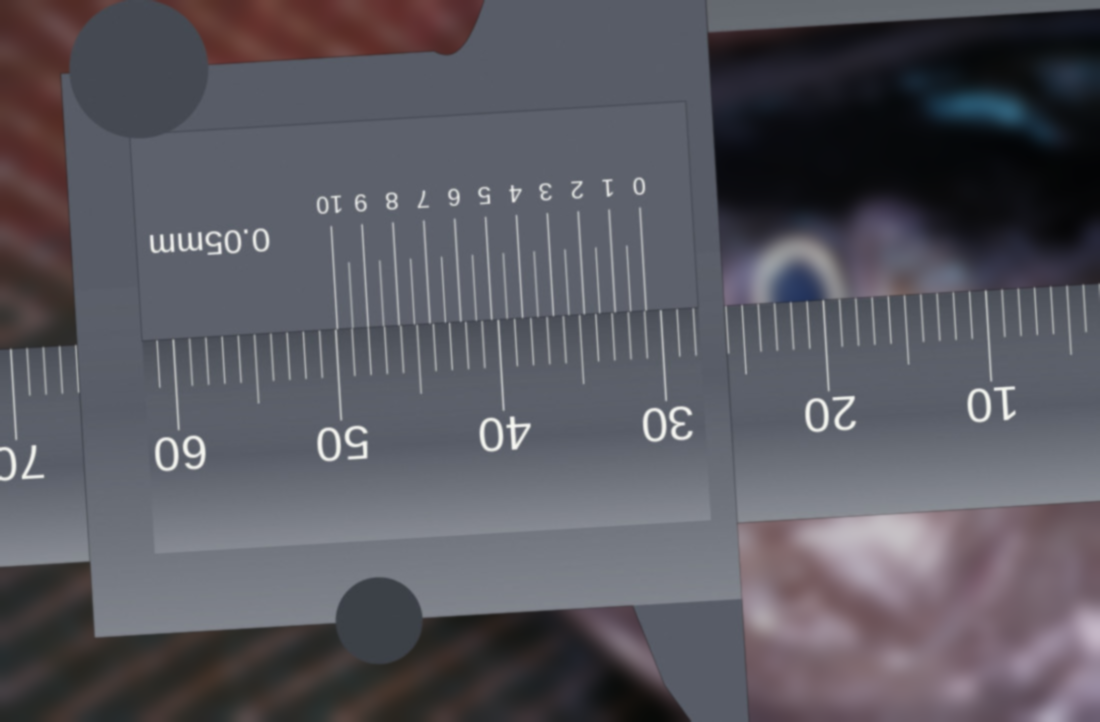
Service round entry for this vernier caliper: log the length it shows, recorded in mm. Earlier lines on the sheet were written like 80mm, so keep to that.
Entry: 30.9mm
